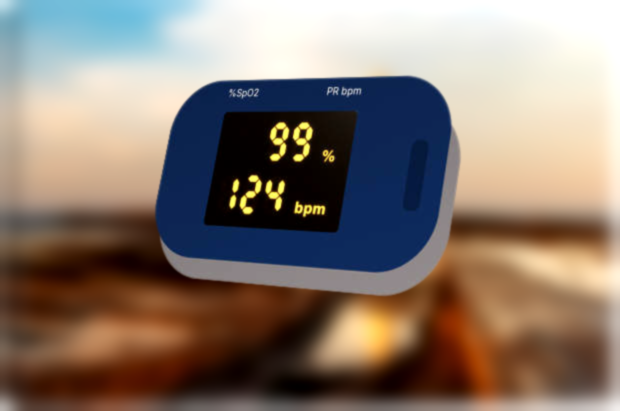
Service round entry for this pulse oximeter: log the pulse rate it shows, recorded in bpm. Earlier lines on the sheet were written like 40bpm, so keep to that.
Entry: 124bpm
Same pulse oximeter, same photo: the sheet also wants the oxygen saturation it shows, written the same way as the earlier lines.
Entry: 99%
